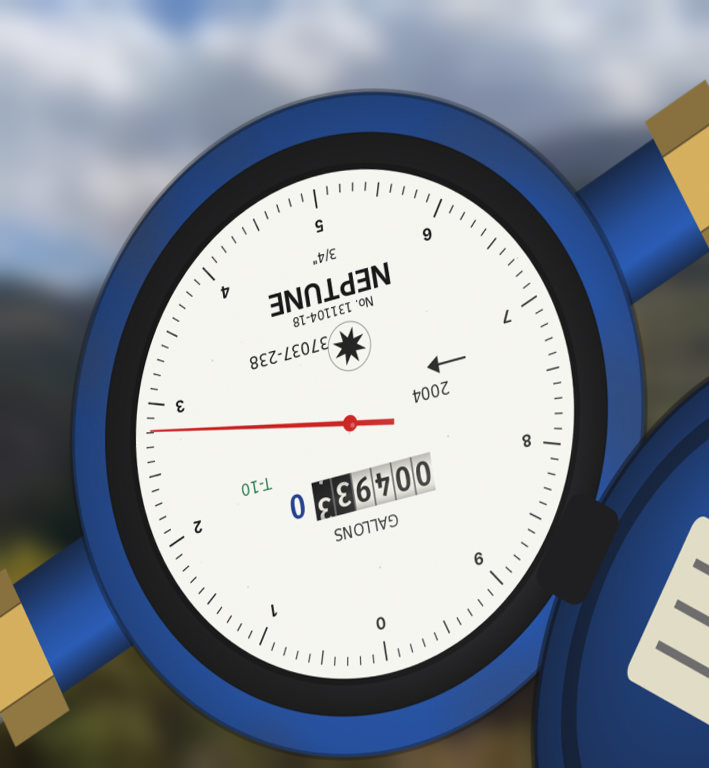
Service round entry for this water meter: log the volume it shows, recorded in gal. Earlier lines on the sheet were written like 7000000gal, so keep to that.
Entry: 49332.8gal
